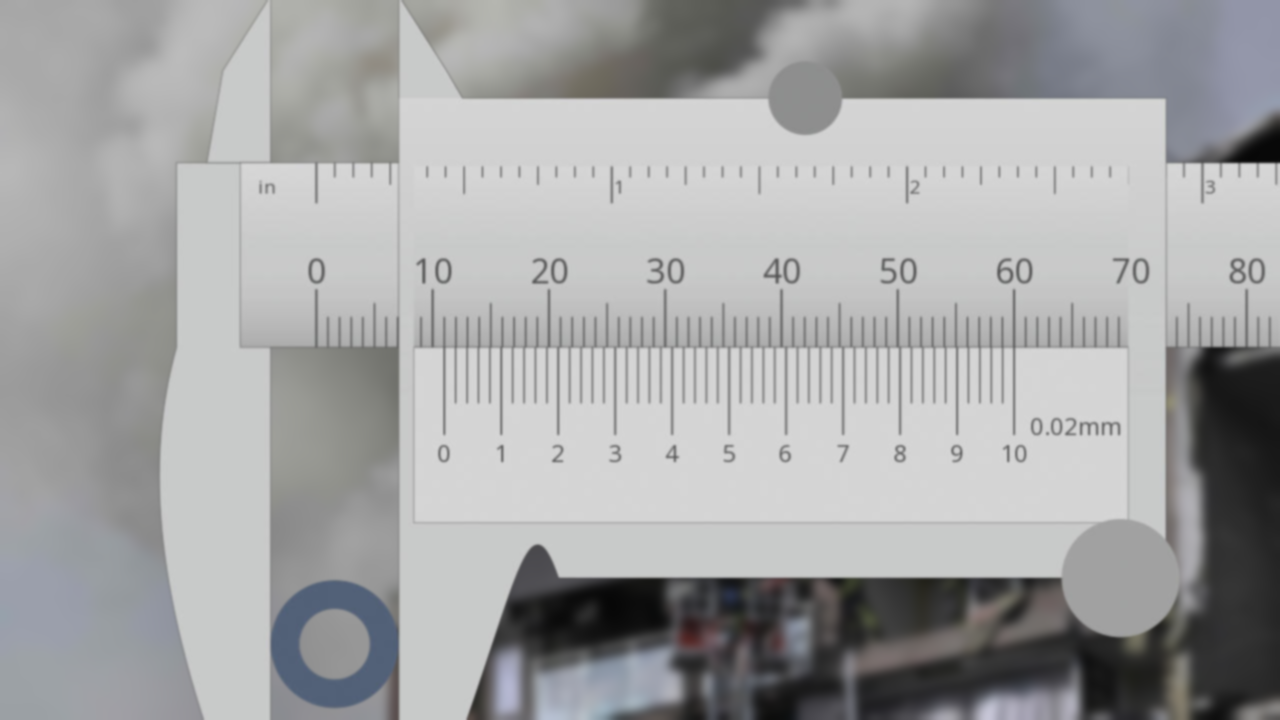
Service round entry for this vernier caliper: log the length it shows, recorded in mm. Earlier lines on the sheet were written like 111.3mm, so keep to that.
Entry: 11.0mm
